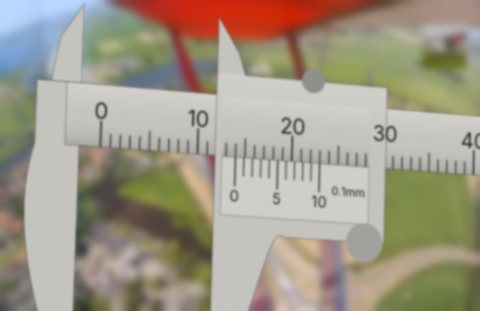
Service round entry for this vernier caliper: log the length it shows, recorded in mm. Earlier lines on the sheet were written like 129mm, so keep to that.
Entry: 14.0mm
